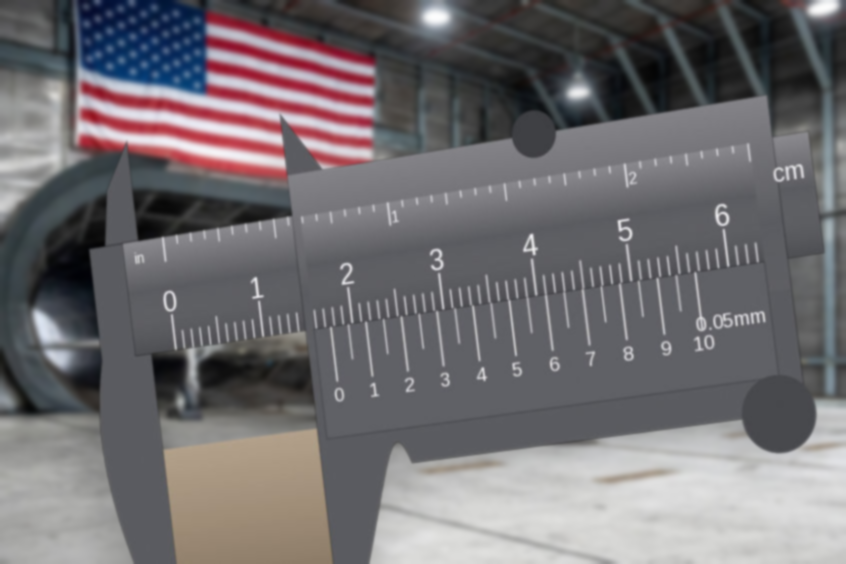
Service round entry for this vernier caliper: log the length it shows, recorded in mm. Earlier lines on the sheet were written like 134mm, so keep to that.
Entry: 17.6mm
